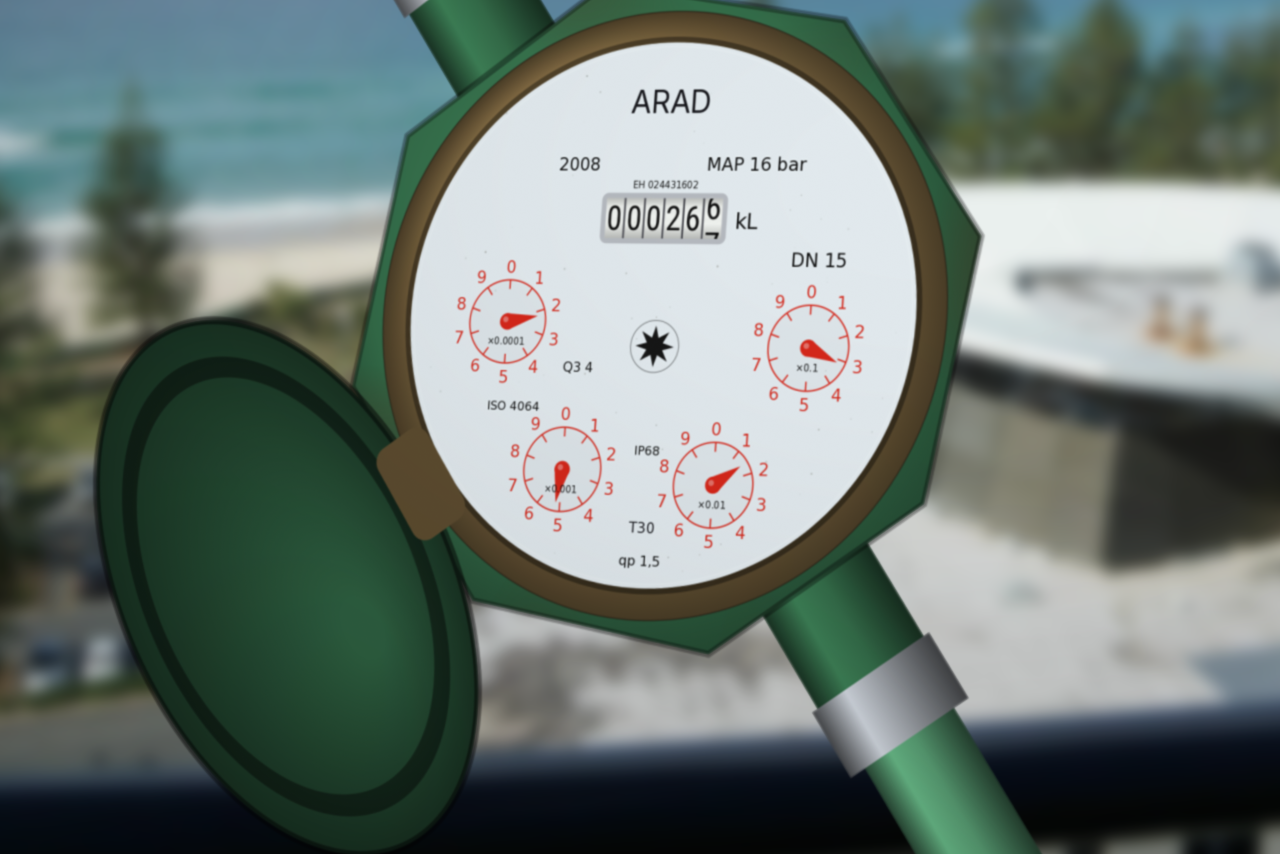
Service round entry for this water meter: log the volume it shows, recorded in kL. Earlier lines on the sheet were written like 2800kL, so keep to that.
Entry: 266.3152kL
